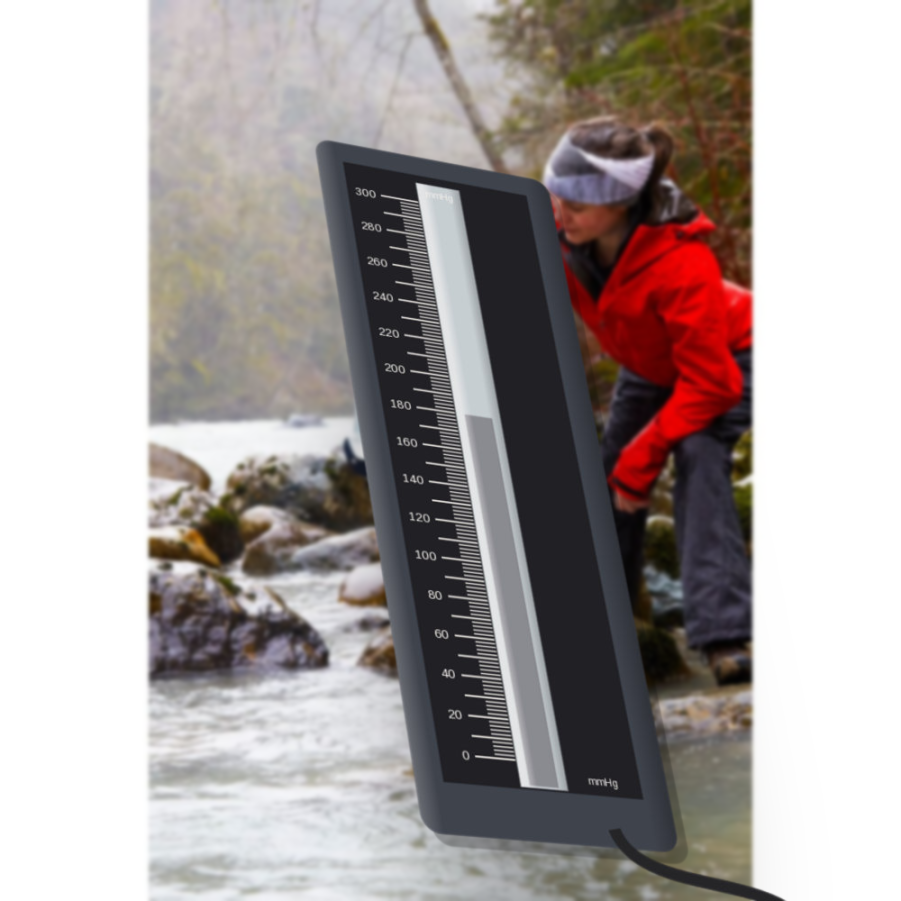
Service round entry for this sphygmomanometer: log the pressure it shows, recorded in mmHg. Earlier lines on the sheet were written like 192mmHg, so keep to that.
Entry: 180mmHg
